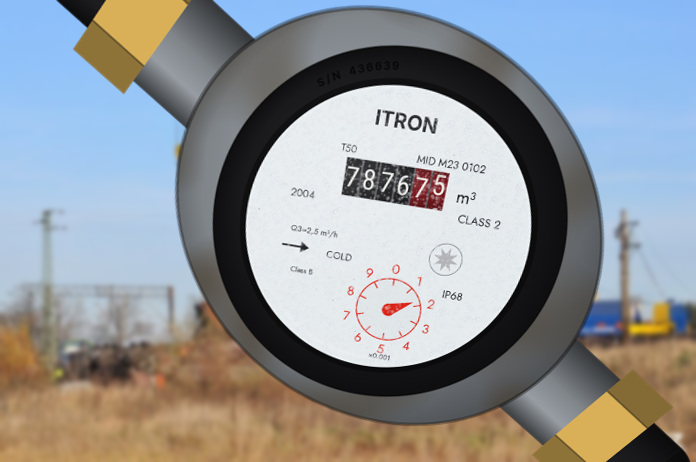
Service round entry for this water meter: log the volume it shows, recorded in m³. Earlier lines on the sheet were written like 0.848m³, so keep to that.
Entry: 7876.751m³
